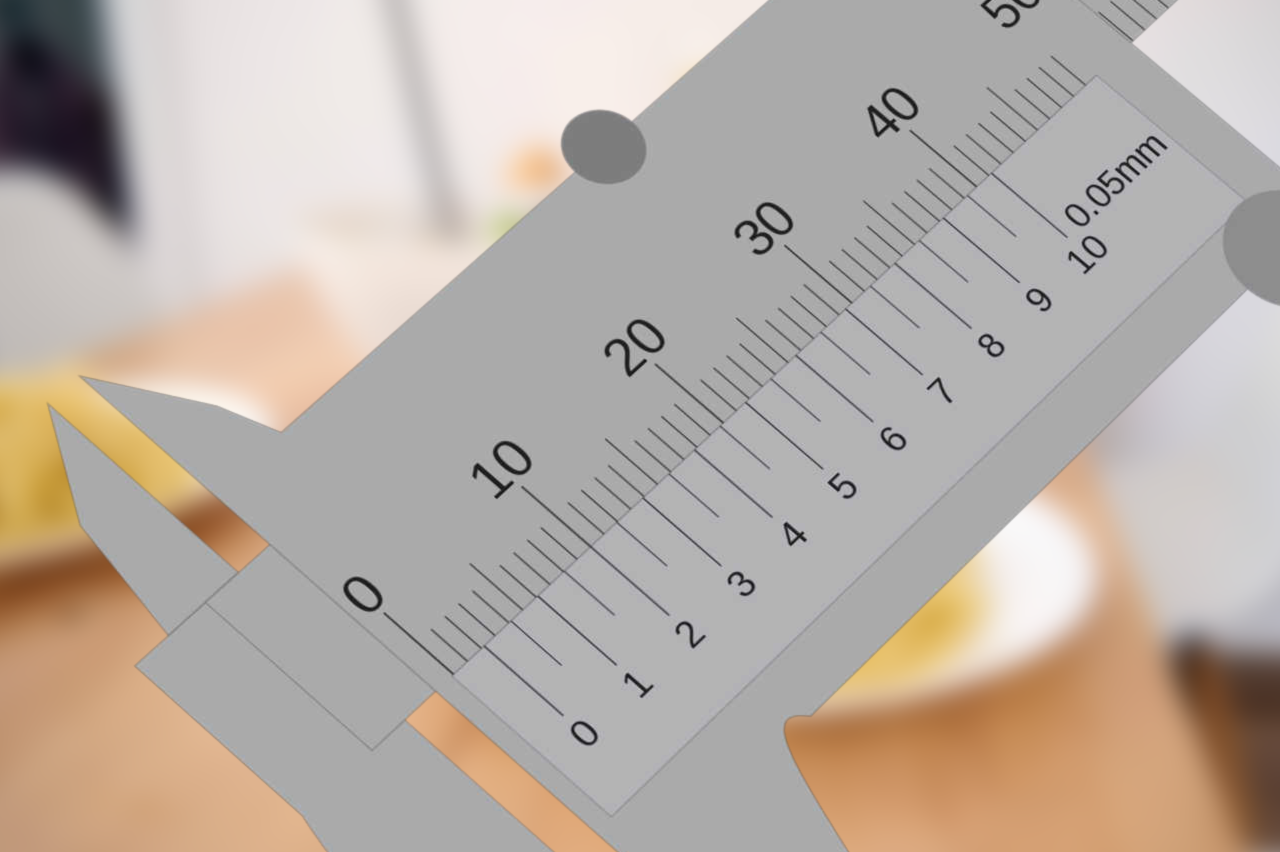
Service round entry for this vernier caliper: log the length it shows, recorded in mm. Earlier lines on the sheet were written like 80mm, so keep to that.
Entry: 2.2mm
